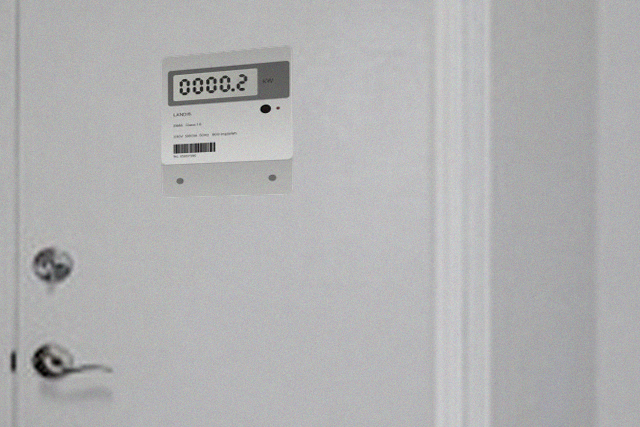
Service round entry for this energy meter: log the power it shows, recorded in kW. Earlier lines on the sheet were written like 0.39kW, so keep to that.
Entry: 0.2kW
